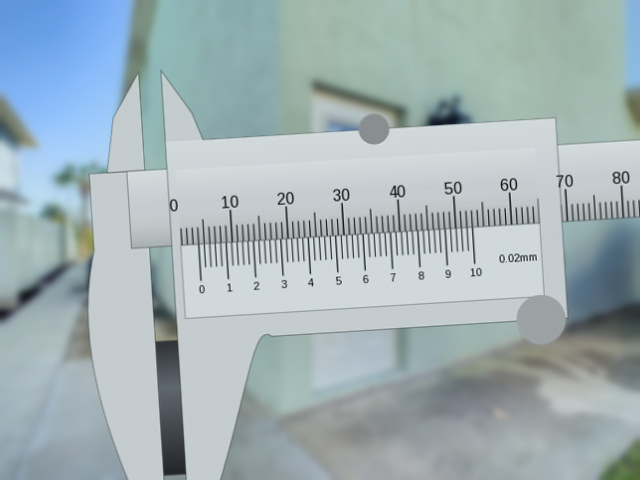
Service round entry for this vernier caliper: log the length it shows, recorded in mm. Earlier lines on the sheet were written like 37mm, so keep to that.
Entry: 4.0mm
